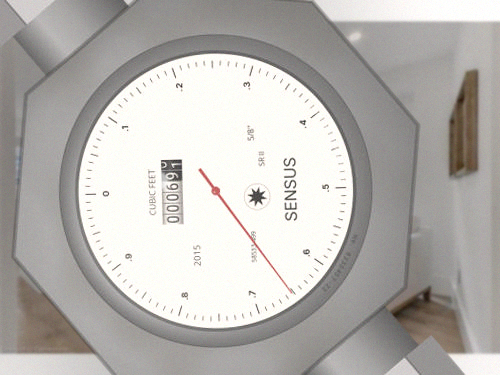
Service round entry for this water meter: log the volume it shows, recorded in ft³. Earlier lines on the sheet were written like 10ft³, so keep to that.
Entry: 690.65ft³
